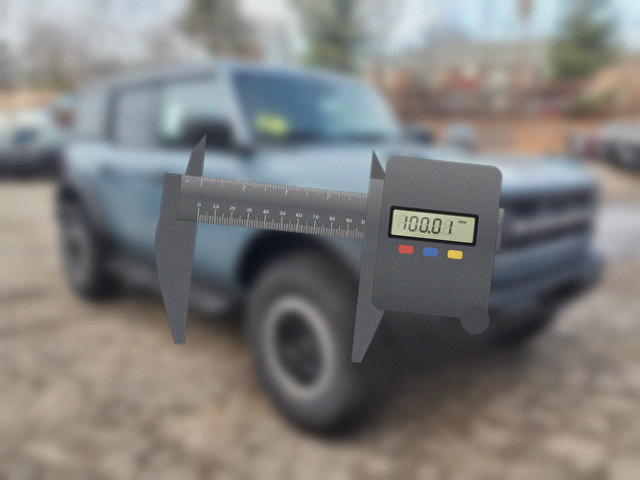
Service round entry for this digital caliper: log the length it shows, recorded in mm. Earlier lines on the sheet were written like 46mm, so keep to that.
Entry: 100.01mm
